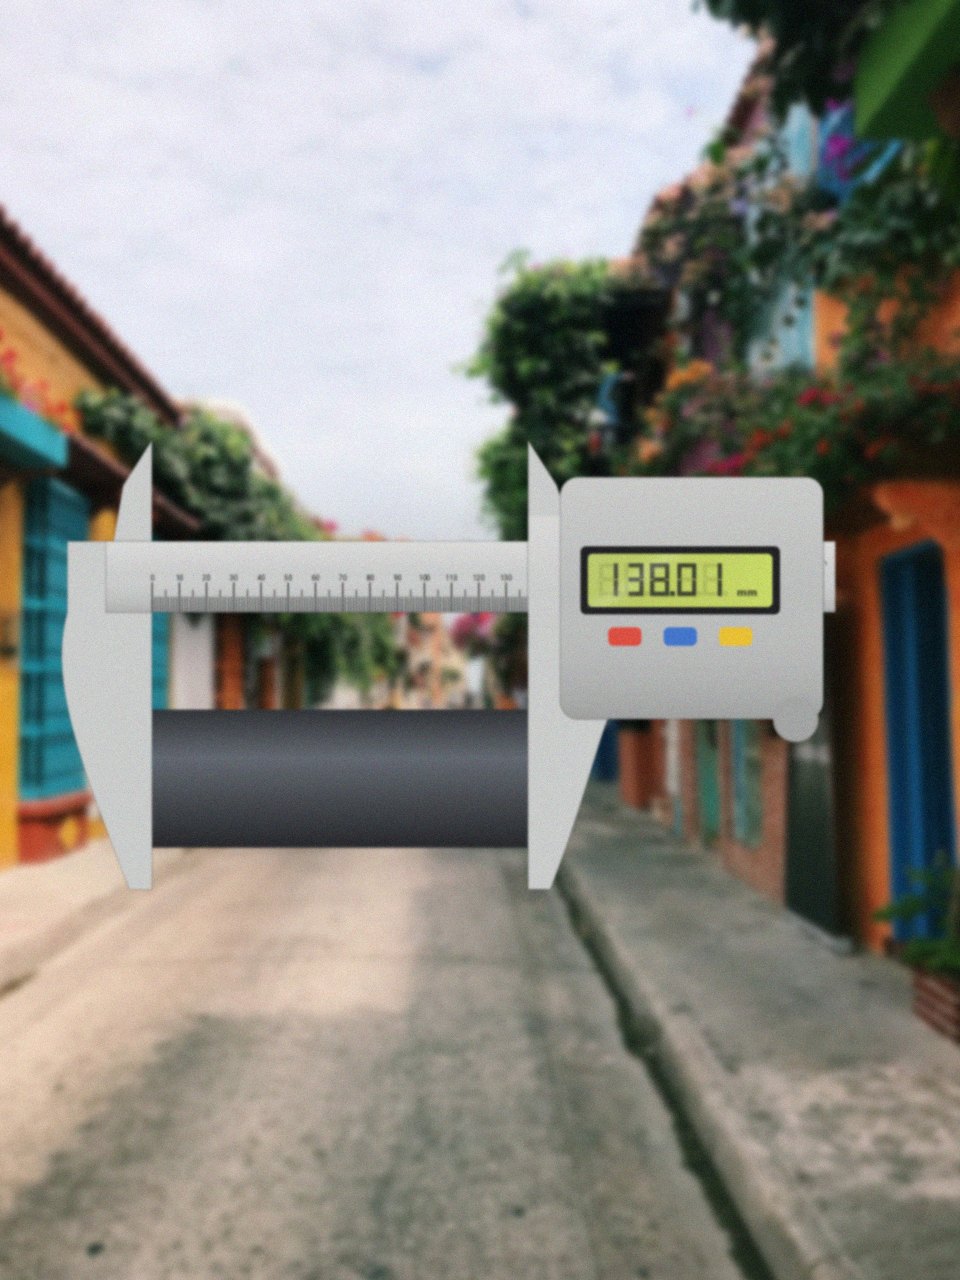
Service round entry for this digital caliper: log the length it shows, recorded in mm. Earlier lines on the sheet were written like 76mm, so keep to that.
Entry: 138.01mm
